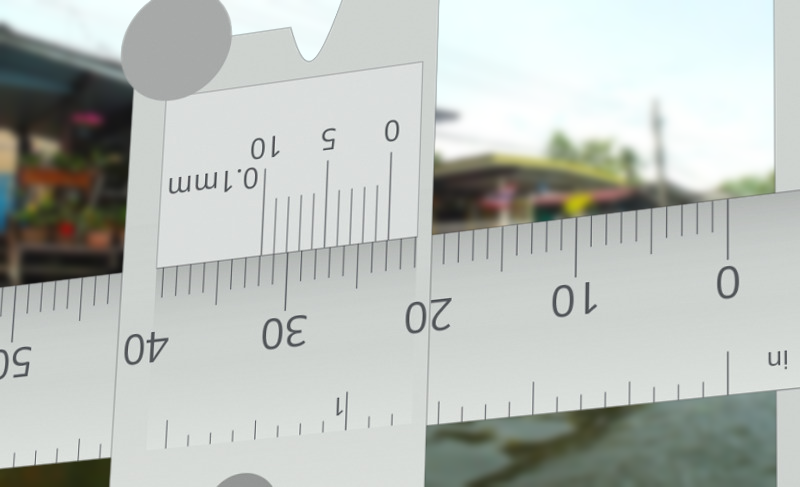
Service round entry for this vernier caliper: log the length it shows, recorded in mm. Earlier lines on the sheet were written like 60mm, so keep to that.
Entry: 22.9mm
